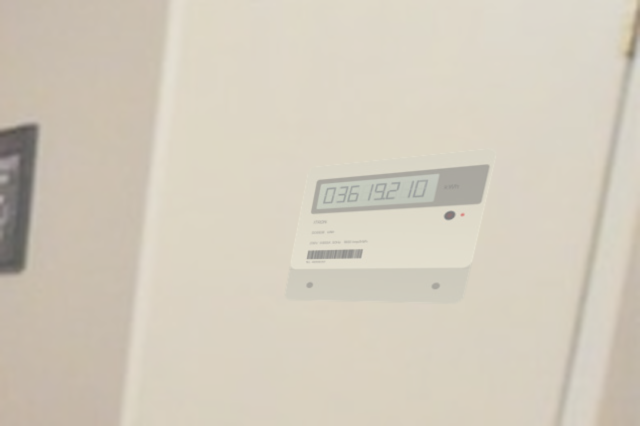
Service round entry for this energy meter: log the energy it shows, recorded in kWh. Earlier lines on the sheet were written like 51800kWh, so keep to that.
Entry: 3619.210kWh
